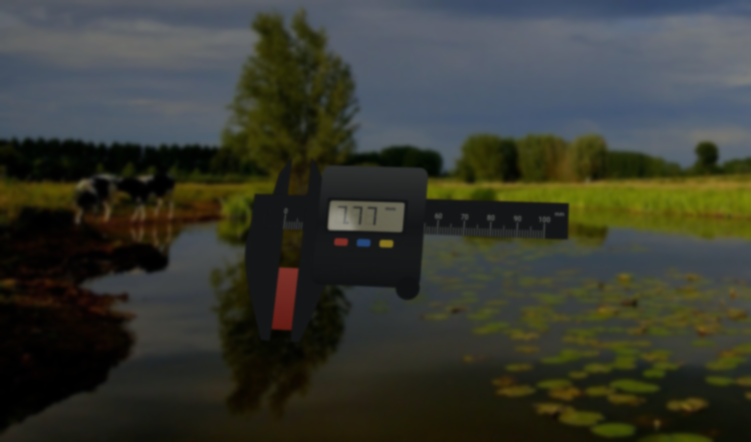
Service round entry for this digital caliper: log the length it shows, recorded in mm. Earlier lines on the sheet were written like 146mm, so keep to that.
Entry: 7.77mm
